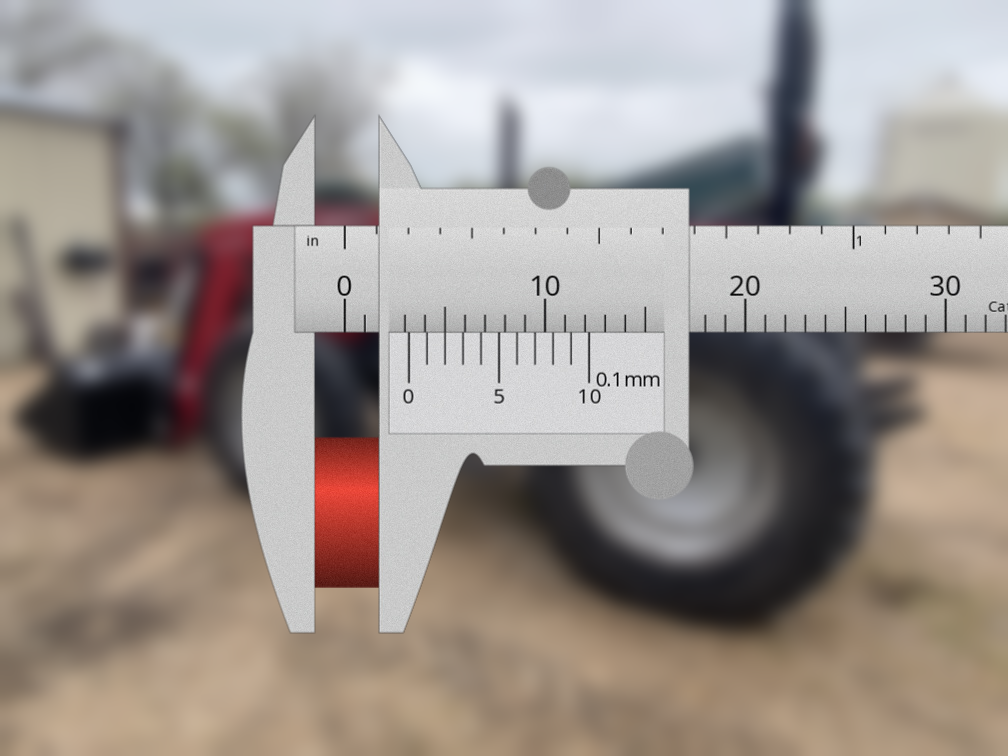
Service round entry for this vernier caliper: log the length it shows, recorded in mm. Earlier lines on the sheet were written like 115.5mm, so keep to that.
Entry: 3.2mm
